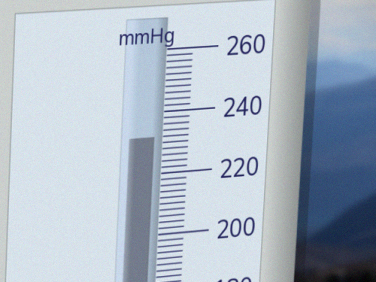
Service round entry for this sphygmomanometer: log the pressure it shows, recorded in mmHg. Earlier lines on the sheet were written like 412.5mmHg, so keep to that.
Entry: 232mmHg
